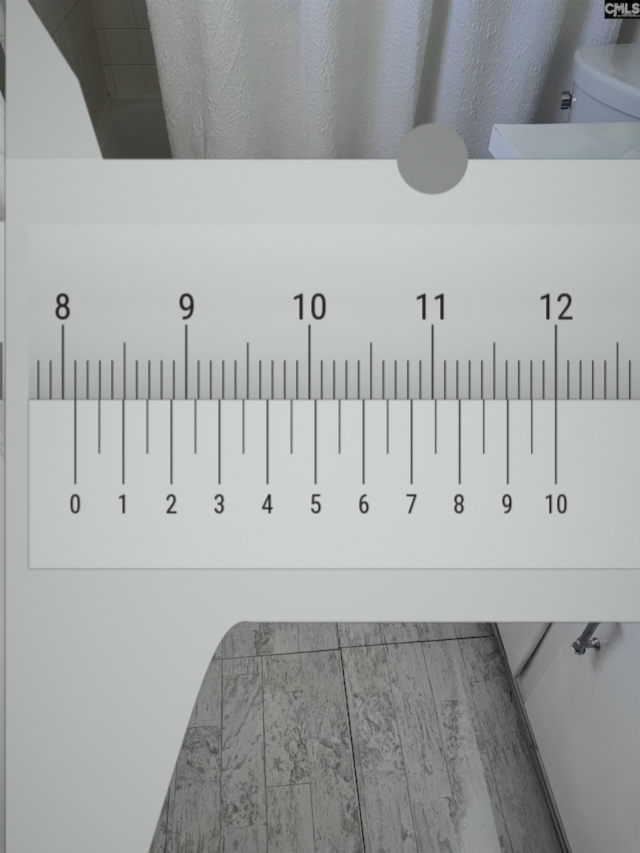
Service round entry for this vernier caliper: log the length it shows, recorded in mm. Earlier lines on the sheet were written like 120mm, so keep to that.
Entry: 81.0mm
